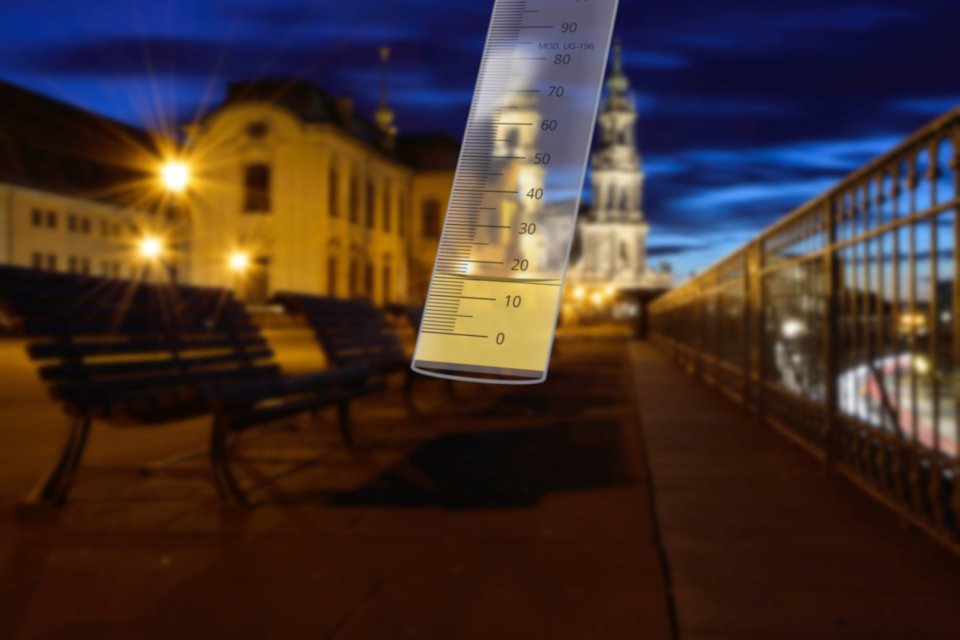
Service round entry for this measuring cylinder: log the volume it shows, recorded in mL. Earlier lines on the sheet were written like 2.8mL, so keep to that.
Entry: 15mL
